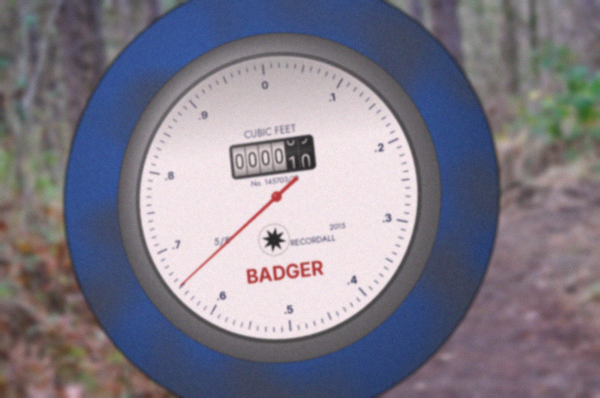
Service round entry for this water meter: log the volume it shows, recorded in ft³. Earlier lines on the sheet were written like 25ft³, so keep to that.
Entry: 9.65ft³
